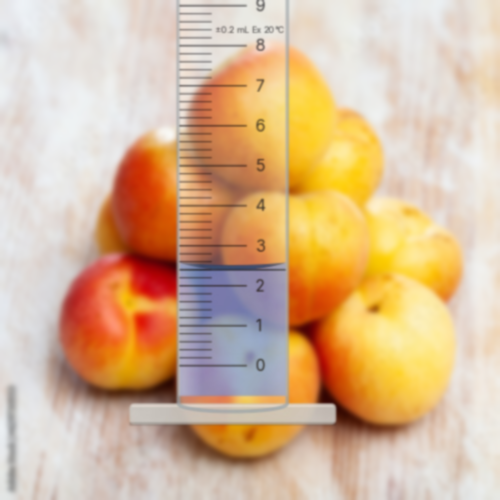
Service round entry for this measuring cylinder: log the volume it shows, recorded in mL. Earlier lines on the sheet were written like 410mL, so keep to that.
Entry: 2.4mL
